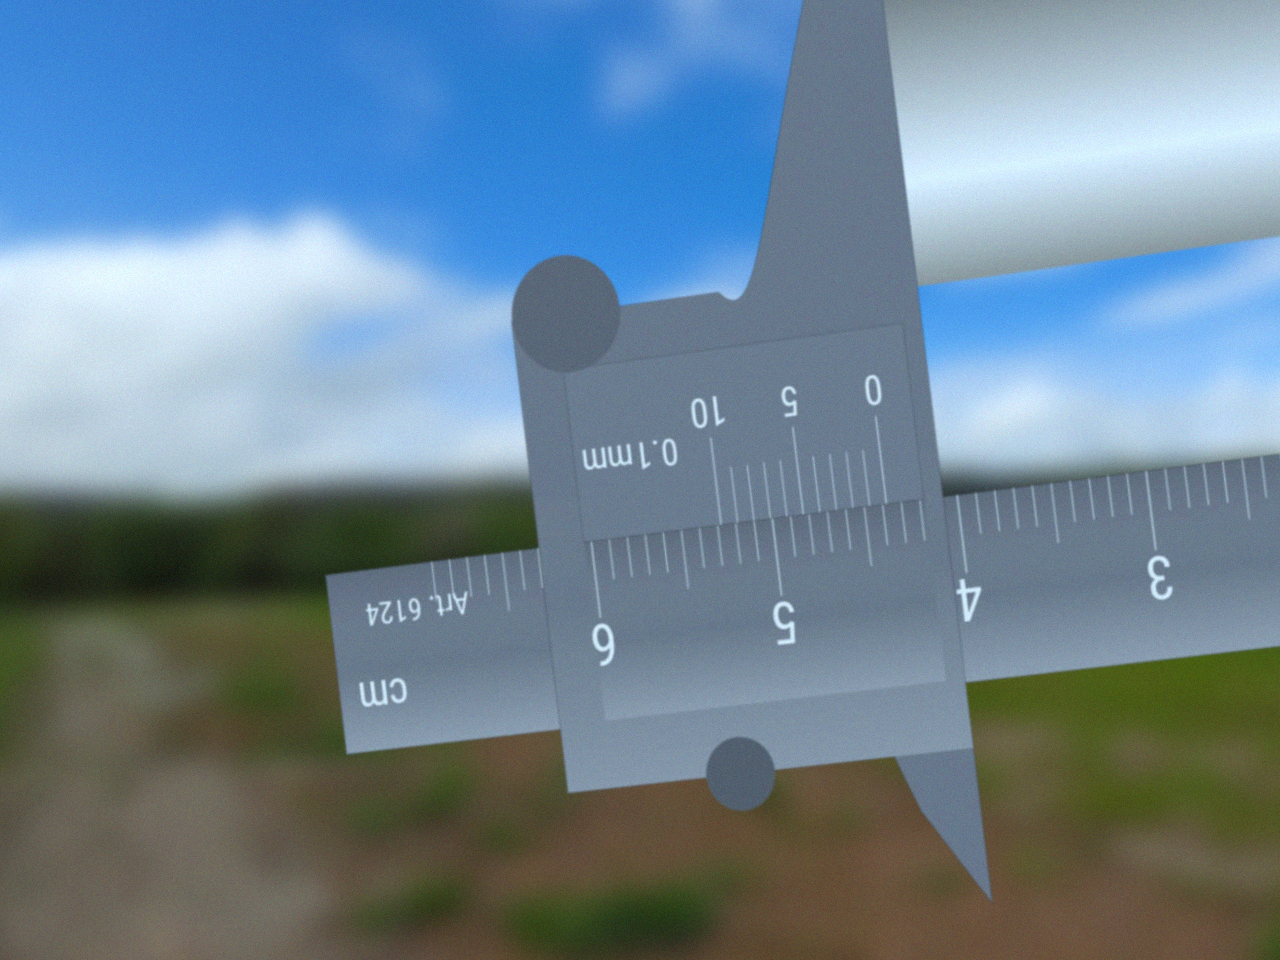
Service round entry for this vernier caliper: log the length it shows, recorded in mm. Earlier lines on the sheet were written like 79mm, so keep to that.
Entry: 43.8mm
